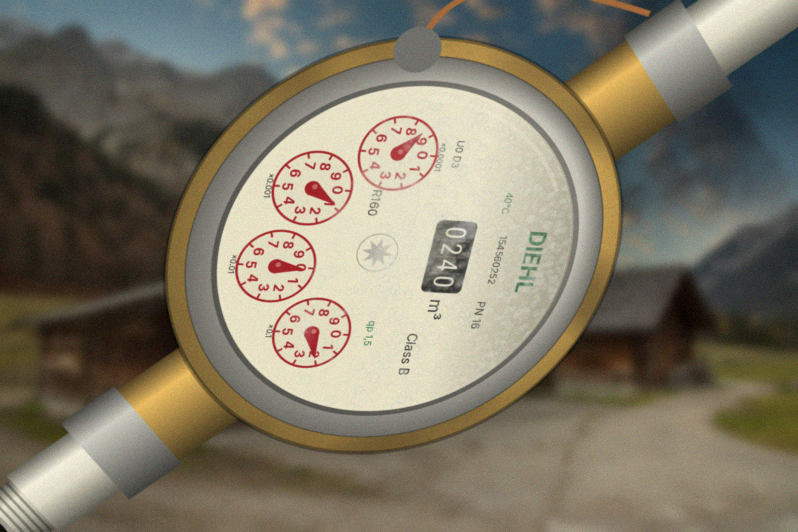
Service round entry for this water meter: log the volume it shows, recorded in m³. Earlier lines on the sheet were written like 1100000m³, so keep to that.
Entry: 240.2008m³
